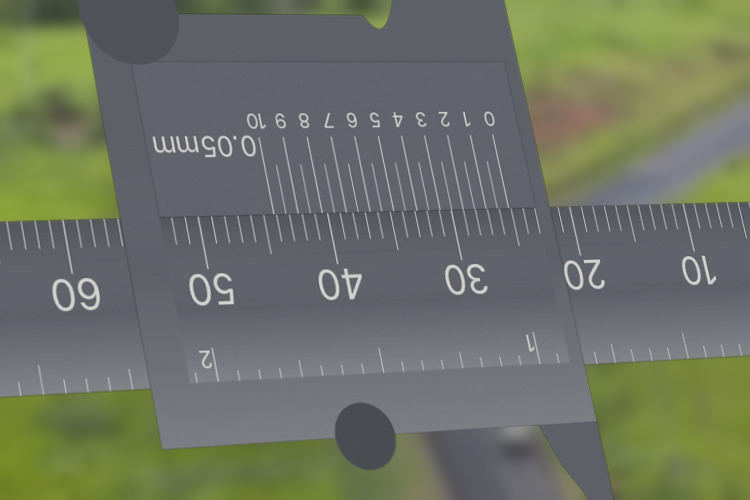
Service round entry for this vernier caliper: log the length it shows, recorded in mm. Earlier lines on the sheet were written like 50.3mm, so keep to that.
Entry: 25.2mm
